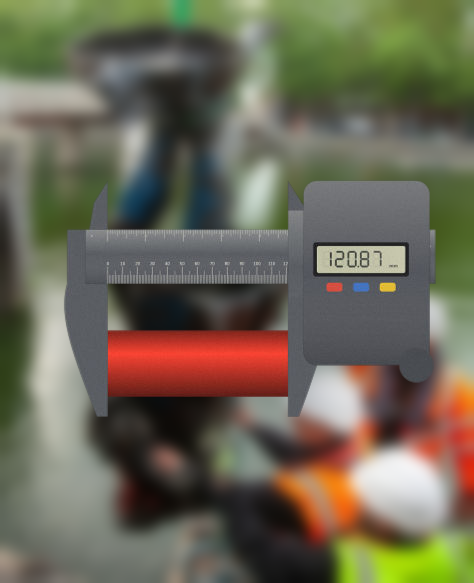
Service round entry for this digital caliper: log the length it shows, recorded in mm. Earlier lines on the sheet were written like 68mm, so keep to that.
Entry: 120.87mm
